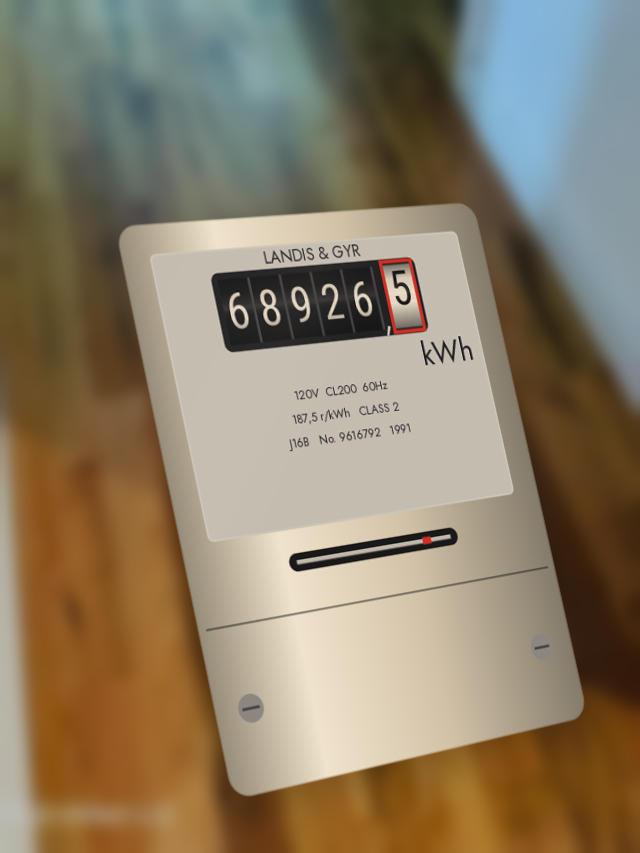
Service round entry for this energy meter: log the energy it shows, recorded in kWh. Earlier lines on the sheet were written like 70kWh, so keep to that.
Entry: 68926.5kWh
